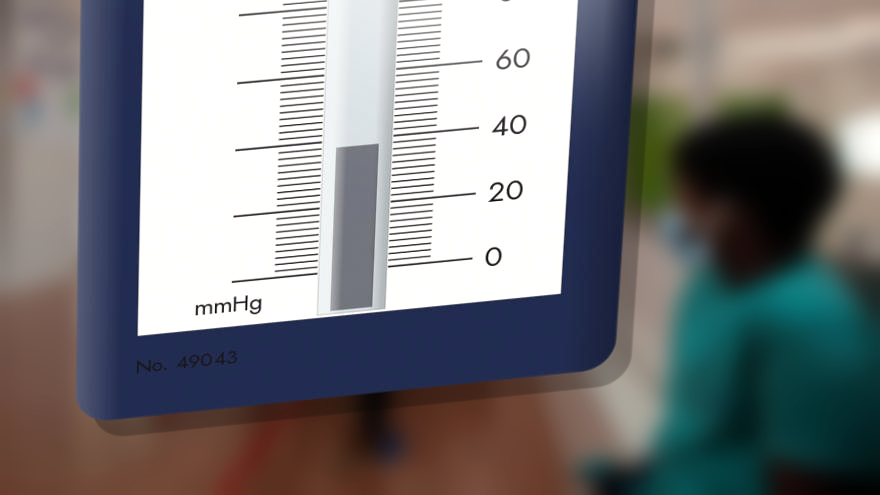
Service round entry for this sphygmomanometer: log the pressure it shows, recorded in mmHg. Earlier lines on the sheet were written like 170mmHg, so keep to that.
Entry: 38mmHg
